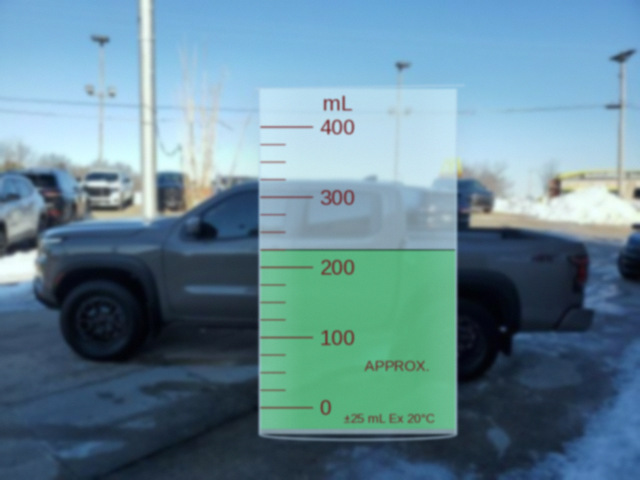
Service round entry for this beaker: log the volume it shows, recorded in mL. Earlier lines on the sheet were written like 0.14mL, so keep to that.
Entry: 225mL
